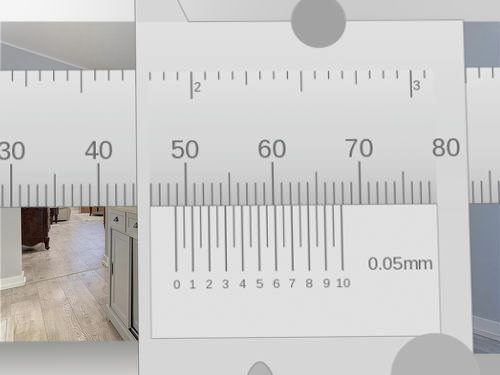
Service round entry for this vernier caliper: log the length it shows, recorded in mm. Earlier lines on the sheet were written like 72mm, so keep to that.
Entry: 48.8mm
